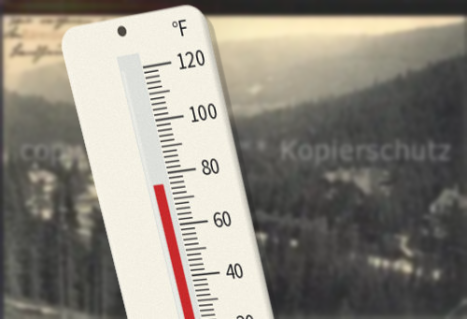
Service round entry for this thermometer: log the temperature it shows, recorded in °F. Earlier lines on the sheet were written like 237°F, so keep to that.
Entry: 76°F
